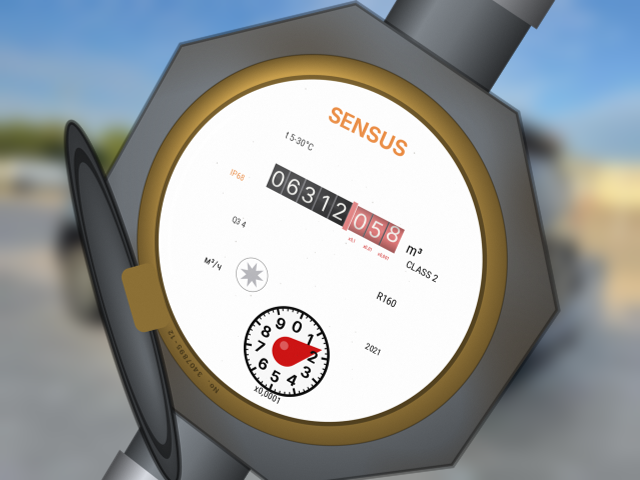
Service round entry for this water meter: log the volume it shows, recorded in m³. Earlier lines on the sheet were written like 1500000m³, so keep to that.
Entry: 6312.0581m³
